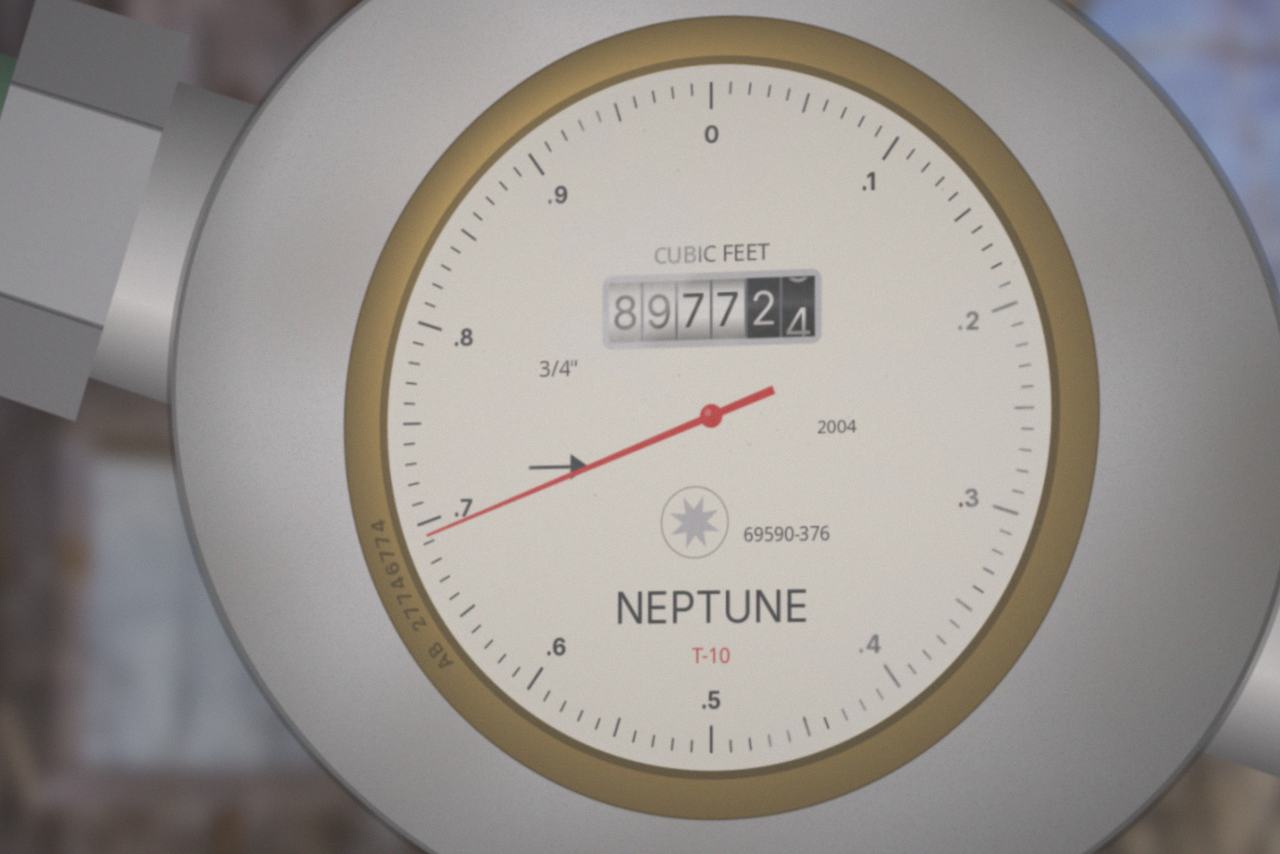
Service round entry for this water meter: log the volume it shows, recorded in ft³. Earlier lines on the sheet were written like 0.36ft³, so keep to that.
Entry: 897723.69ft³
